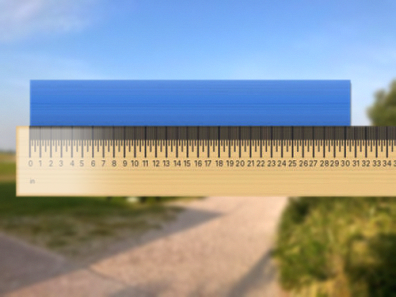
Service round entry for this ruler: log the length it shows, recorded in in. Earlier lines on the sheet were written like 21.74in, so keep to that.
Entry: 30.5in
